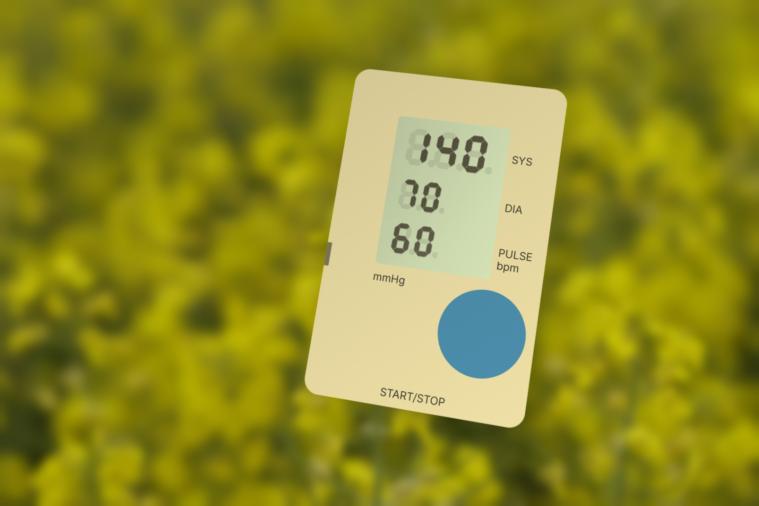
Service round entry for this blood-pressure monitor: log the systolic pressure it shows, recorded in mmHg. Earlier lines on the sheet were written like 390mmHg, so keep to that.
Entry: 140mmHg
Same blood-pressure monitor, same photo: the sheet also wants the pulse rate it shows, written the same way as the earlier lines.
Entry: 60bpm
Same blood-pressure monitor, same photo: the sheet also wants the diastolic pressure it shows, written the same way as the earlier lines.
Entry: 70mmHg
